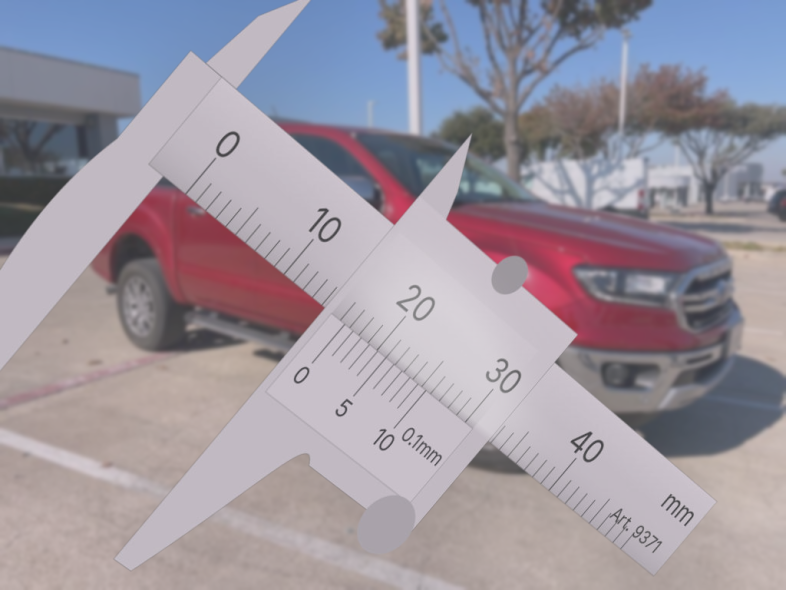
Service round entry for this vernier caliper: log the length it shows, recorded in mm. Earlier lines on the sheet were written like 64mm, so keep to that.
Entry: 16.5mm
